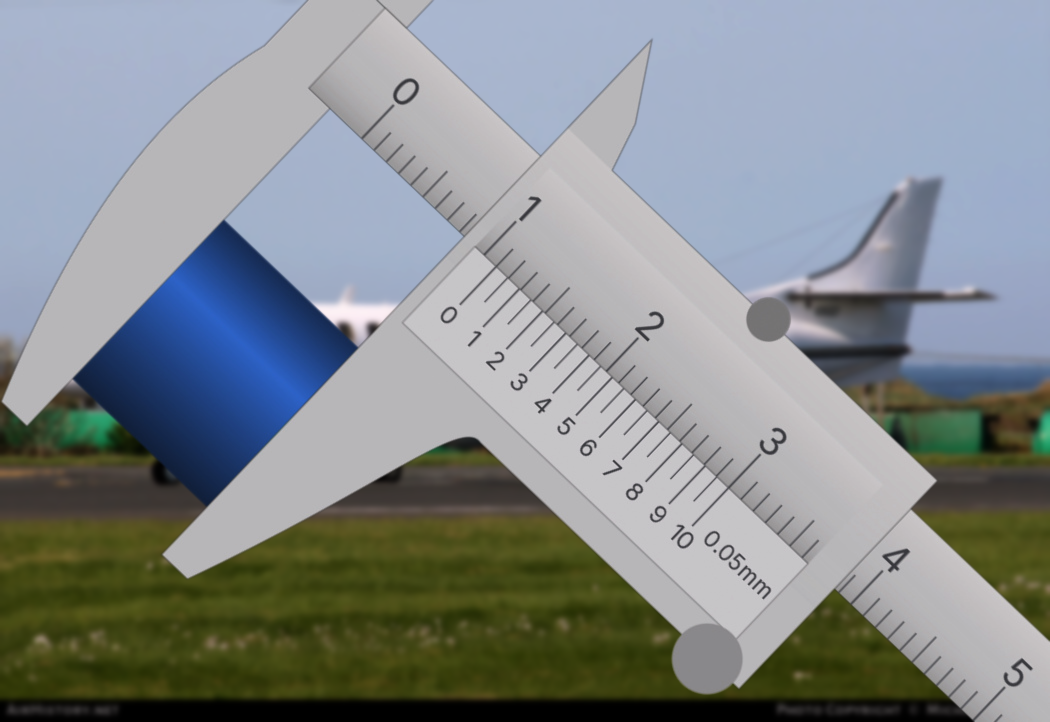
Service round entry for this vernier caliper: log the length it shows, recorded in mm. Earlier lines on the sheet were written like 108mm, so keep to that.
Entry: 11.0mm
